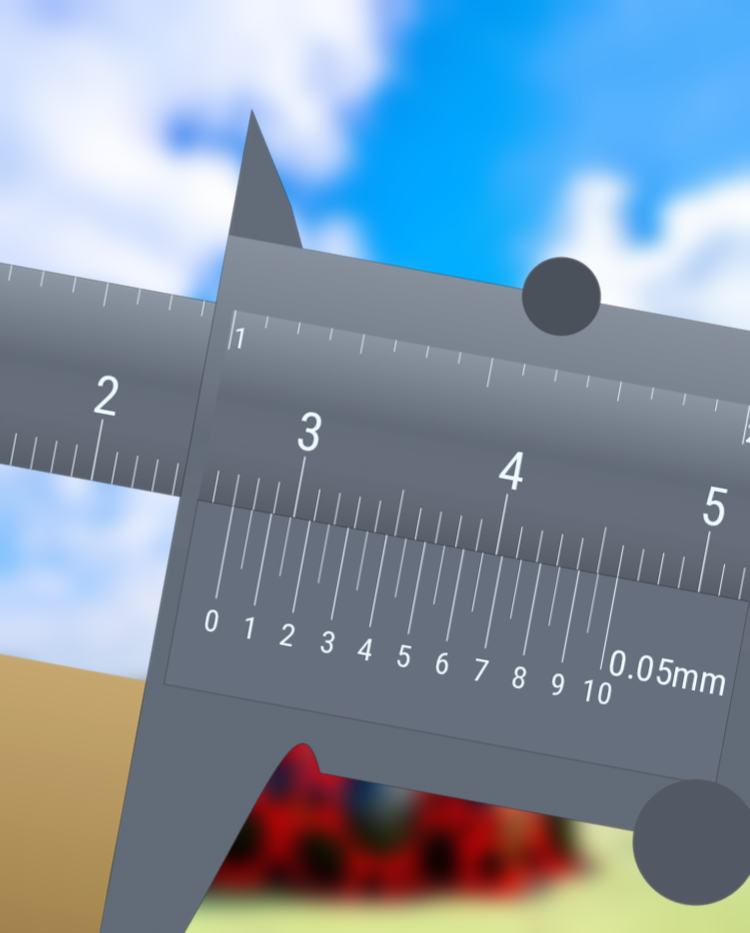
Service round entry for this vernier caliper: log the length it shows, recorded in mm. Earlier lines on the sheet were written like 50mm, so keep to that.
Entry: 27.0mm
